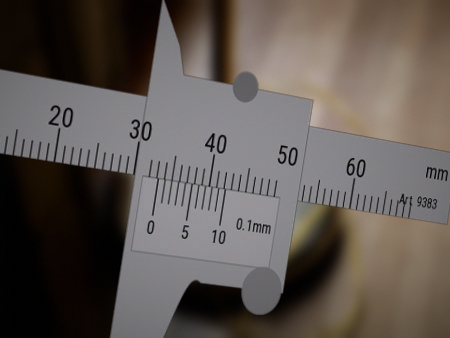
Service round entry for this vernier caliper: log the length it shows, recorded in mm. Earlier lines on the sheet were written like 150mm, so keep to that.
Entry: 33.2mm
